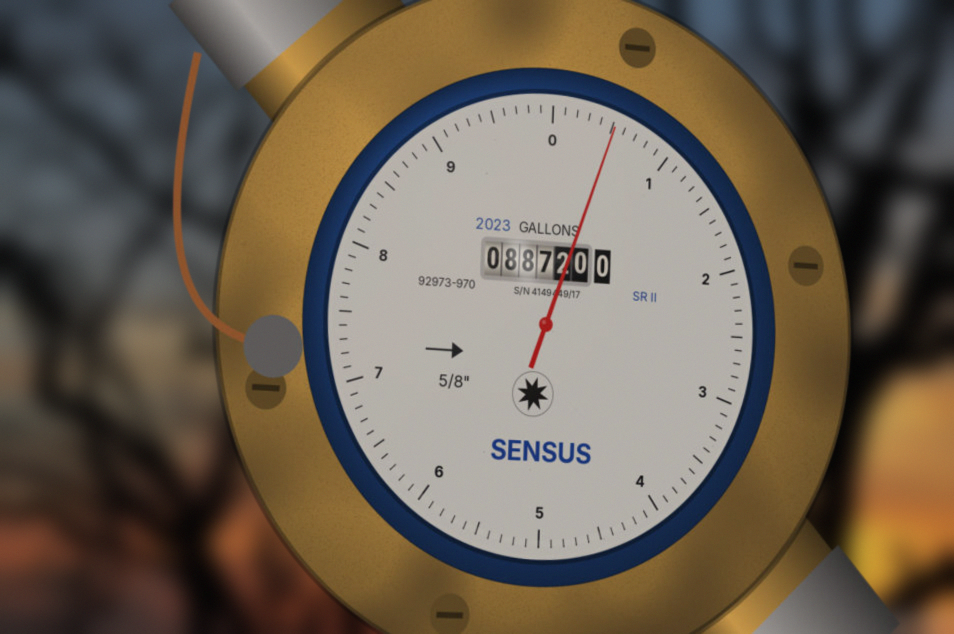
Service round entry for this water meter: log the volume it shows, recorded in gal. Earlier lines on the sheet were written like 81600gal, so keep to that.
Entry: 887200.5gal
